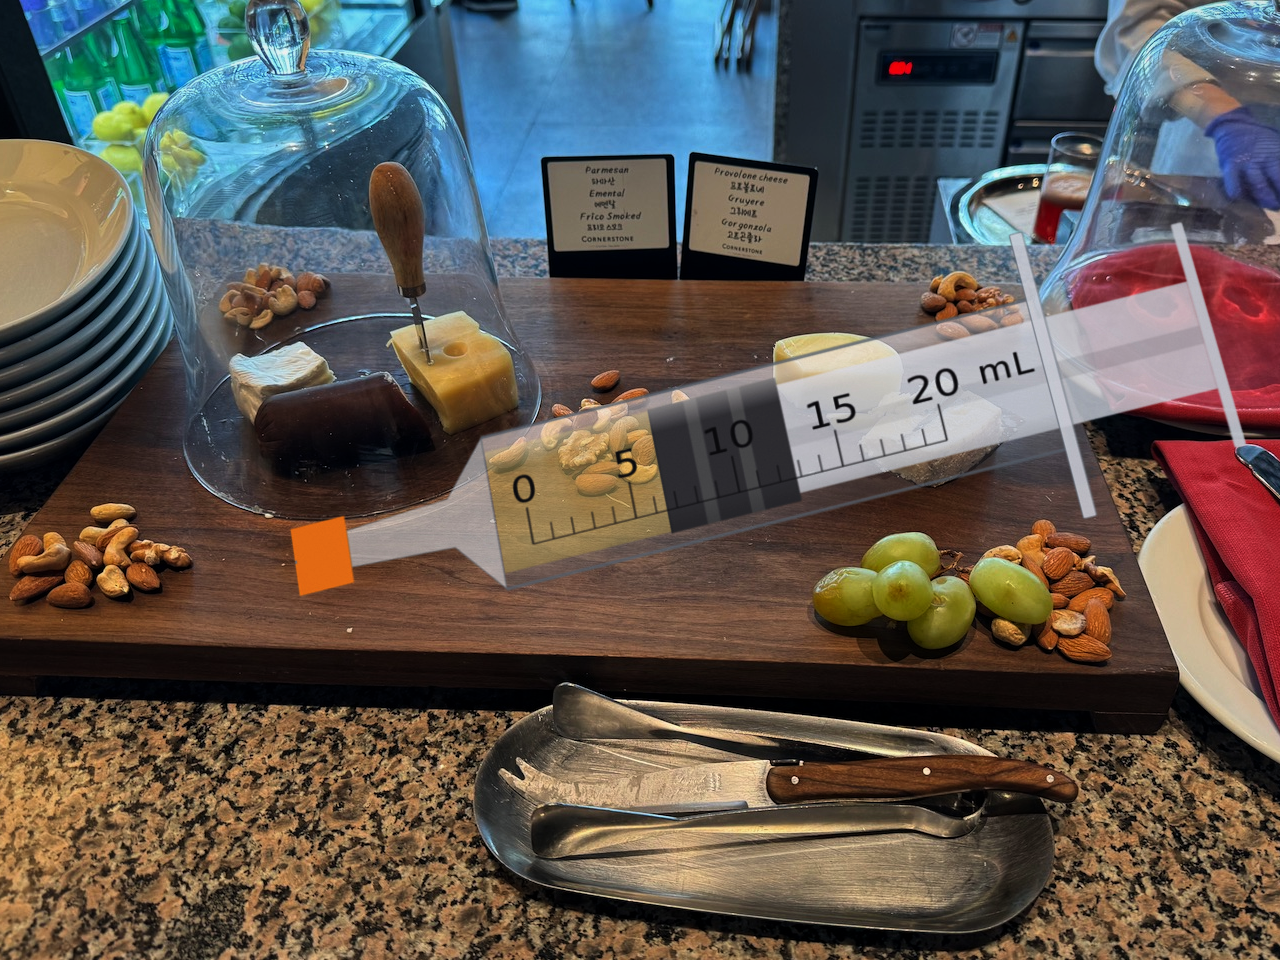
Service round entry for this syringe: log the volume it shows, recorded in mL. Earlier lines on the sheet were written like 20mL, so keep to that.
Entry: 6.5mL
